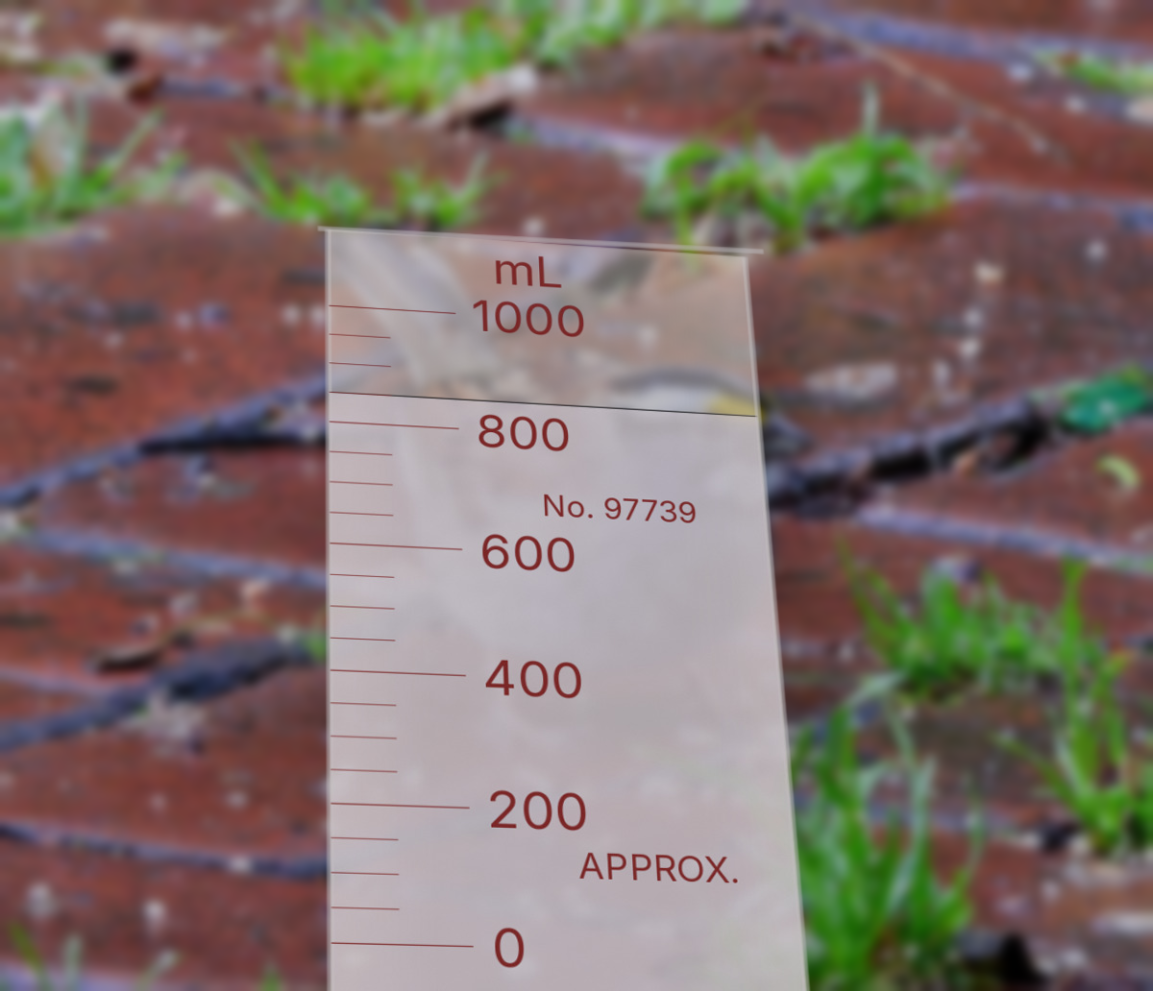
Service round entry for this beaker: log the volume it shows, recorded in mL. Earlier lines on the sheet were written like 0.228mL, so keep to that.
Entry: 850mL
